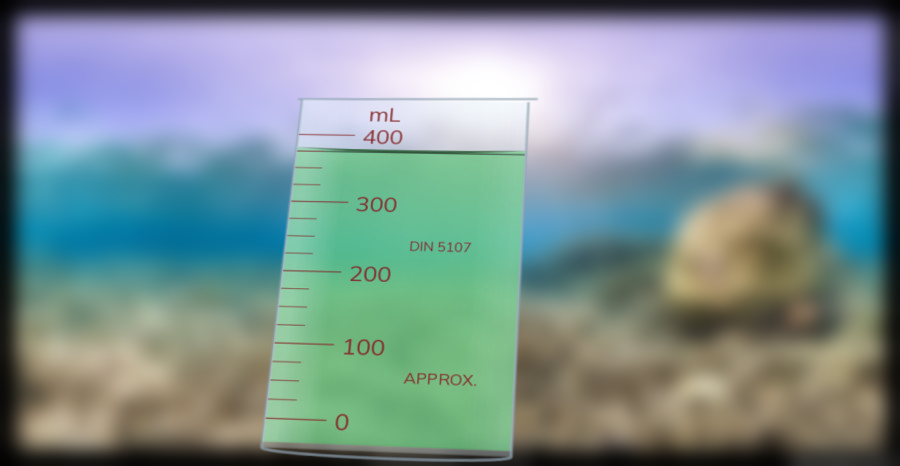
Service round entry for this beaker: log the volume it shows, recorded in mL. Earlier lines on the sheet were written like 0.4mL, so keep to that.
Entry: 375mL
